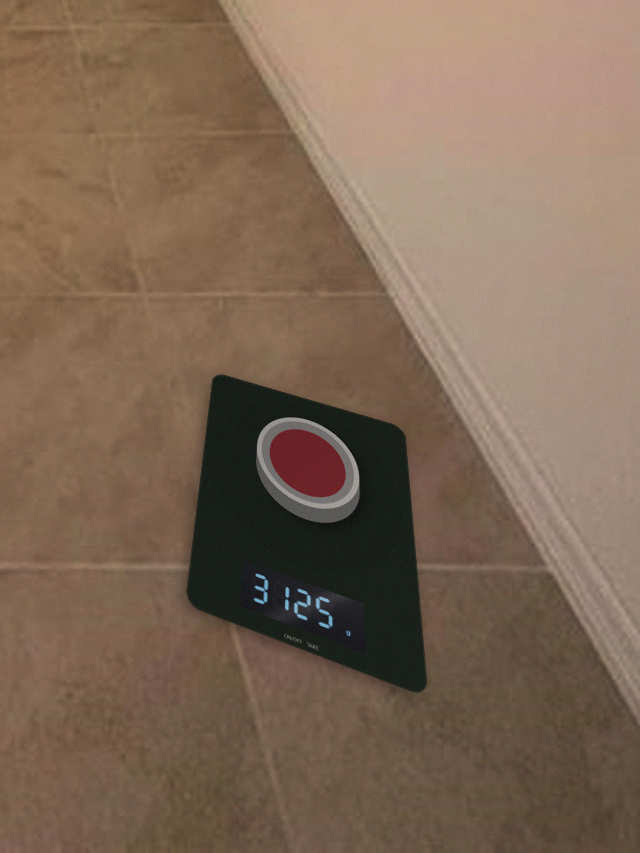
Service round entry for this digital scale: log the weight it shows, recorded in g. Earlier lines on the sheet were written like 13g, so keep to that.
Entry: 3125g
